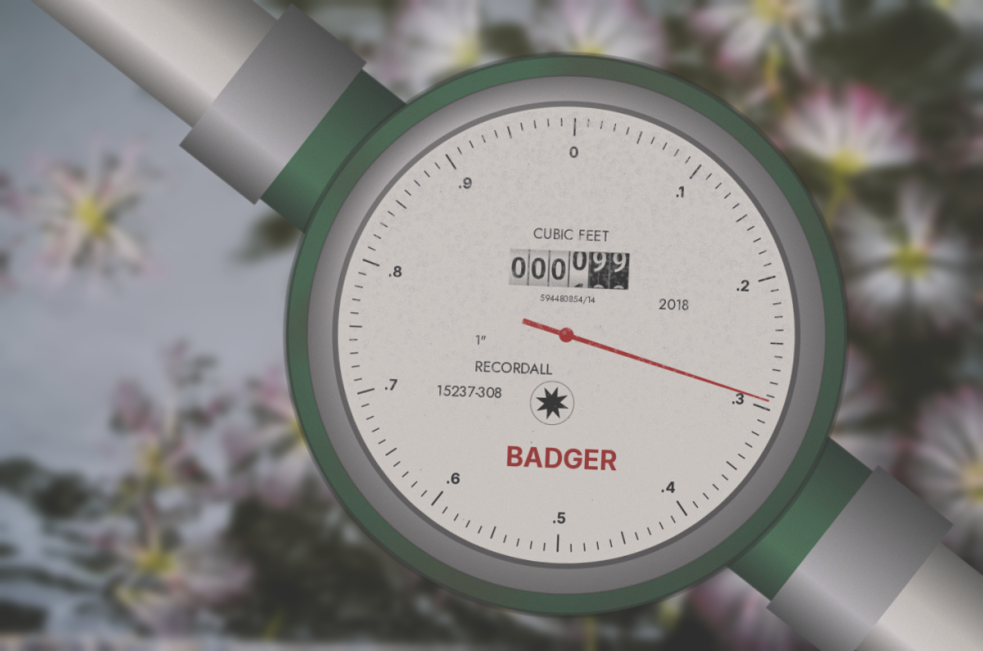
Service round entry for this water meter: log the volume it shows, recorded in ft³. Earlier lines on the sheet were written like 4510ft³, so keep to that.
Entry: 99.29ft³
